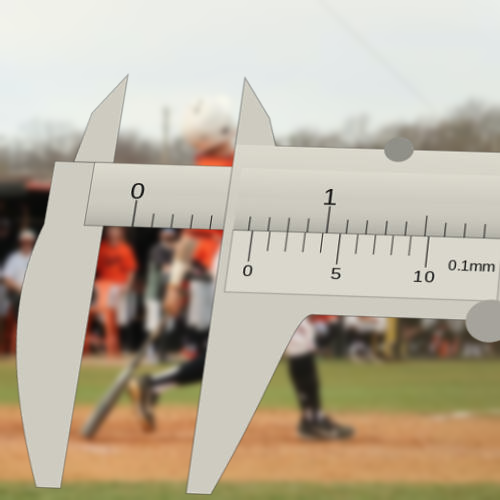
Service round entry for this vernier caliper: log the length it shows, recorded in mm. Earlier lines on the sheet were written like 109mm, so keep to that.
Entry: 6.2mm
